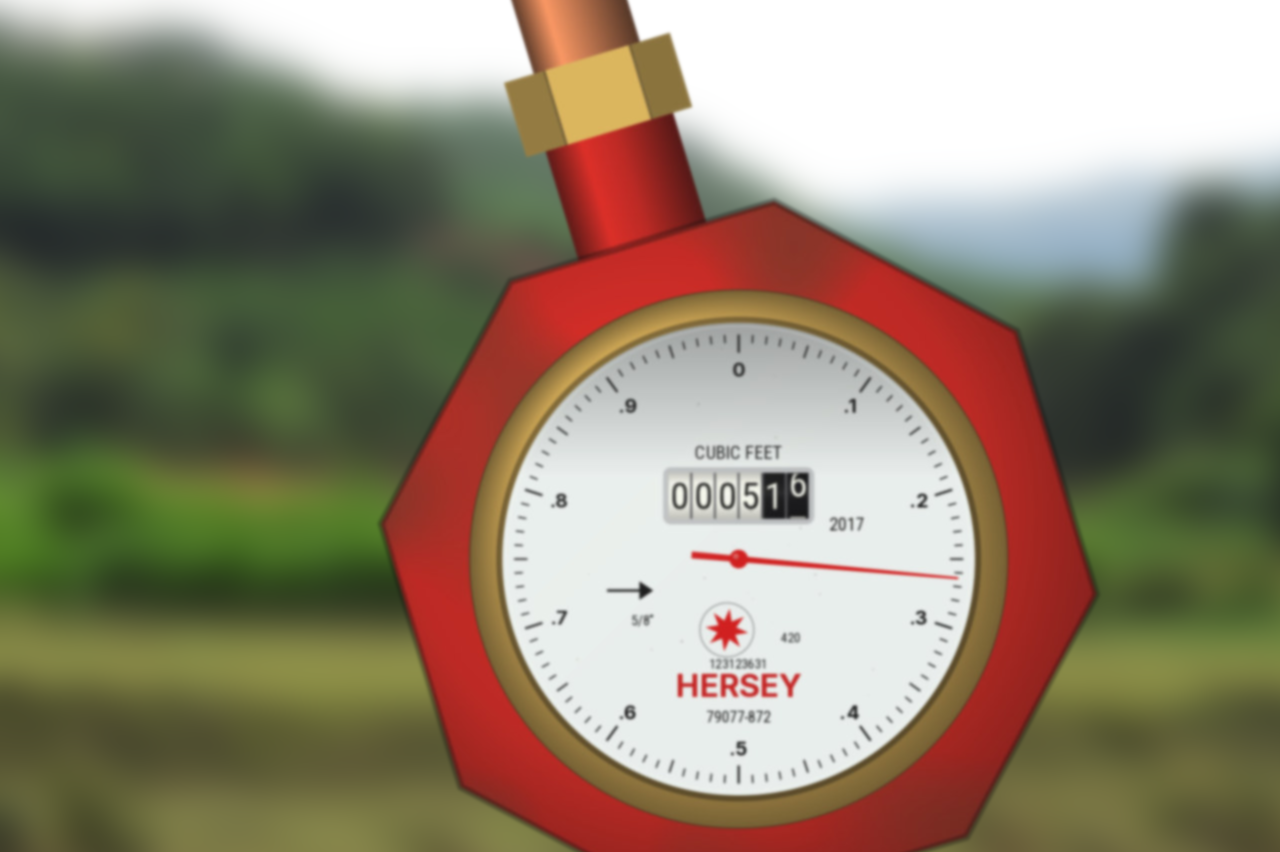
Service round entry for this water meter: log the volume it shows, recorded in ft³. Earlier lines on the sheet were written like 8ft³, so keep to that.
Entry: 516.26ft³
